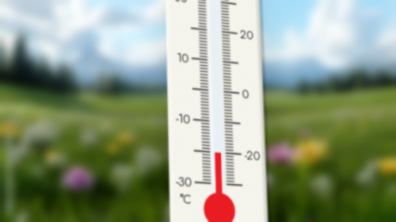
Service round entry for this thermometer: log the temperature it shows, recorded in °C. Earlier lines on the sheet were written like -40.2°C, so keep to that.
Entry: -20°C
